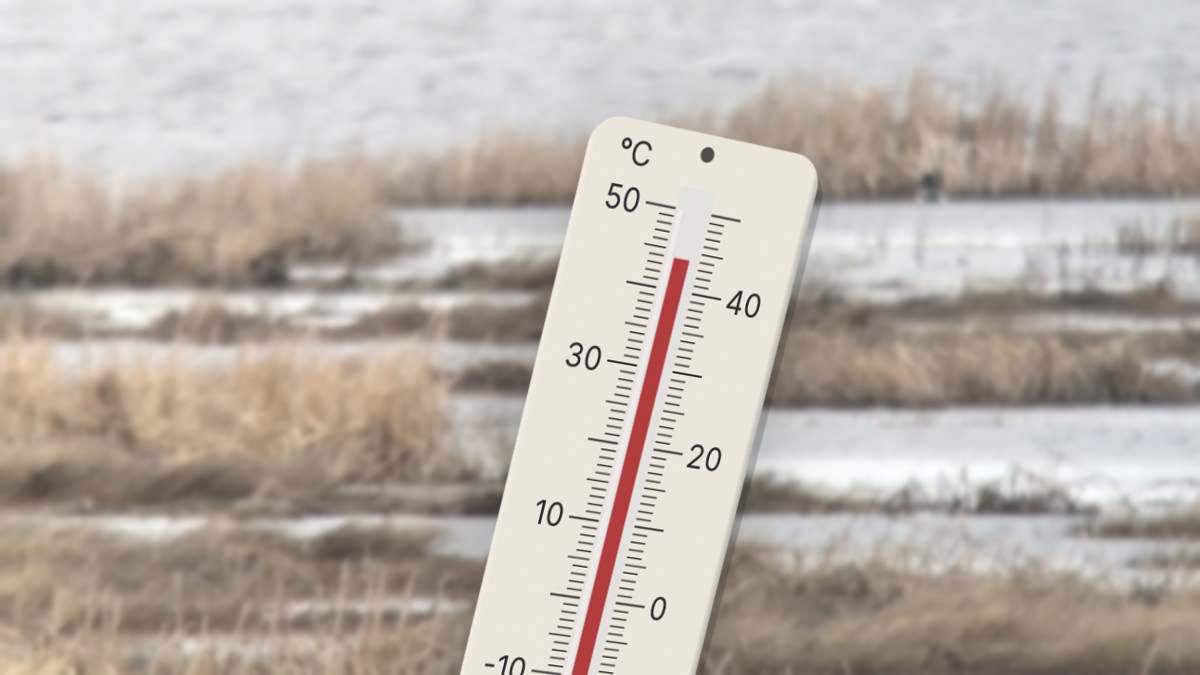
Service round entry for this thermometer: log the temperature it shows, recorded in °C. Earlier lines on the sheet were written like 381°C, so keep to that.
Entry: 44°C
